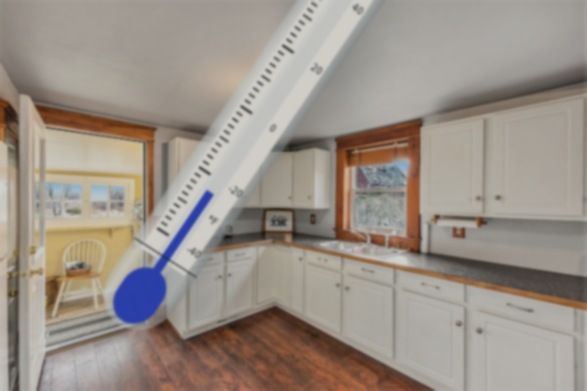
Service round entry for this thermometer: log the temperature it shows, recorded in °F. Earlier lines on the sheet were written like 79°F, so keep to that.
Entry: -24°F
